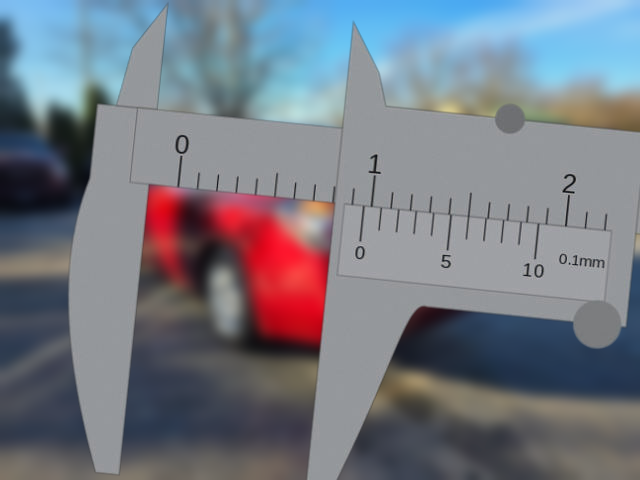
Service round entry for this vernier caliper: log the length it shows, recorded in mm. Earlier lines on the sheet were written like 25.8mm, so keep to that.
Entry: 9.6mm
